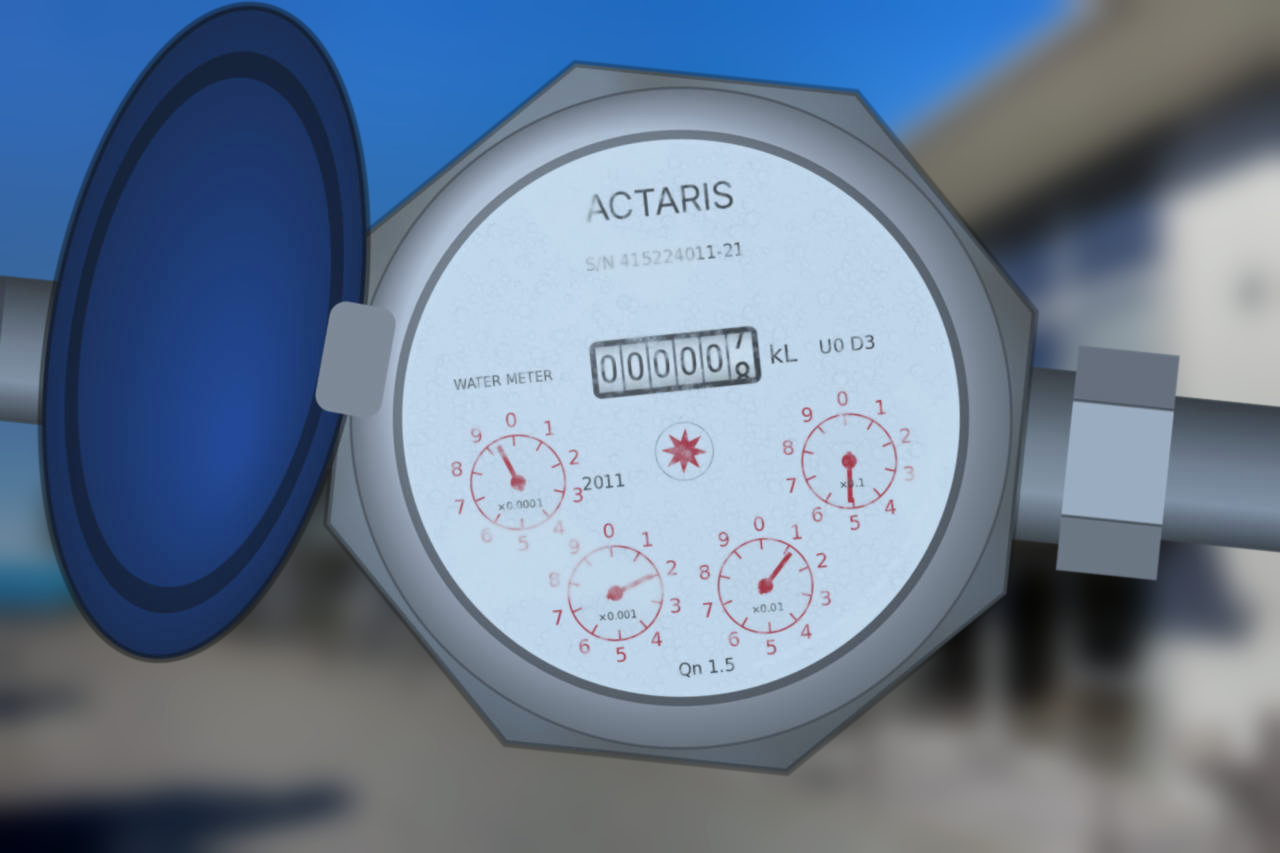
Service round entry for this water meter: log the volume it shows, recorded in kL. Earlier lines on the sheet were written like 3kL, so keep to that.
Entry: 7.5119kL
